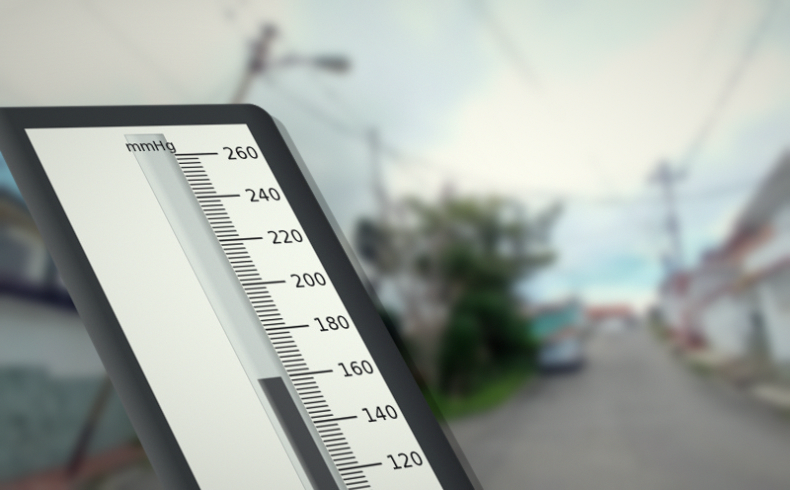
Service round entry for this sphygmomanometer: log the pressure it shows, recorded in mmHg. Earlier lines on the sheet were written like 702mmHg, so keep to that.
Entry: 160mmHg
